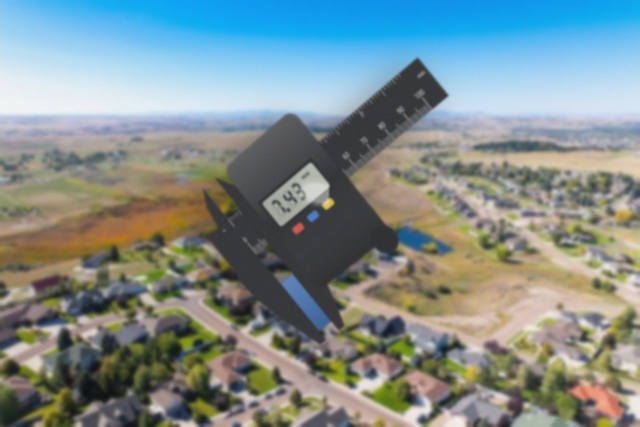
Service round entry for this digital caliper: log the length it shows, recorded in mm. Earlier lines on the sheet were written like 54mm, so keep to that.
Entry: 7.43mm
